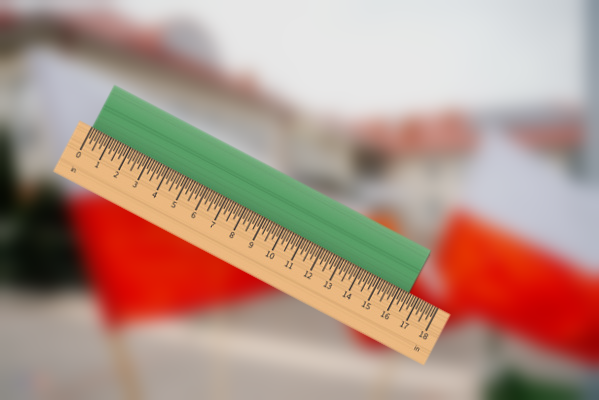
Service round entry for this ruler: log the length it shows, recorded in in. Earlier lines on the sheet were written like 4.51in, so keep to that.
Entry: 16.5in
